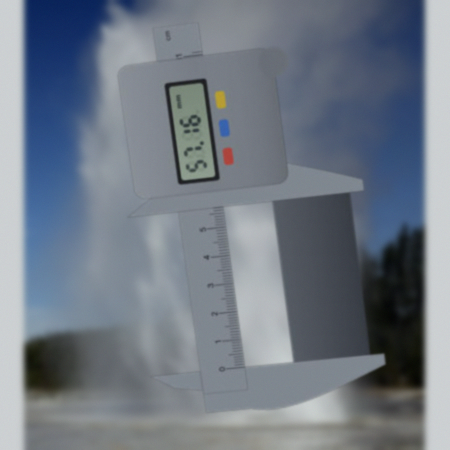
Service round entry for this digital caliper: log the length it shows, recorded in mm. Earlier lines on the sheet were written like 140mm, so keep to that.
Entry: 57.16mm
